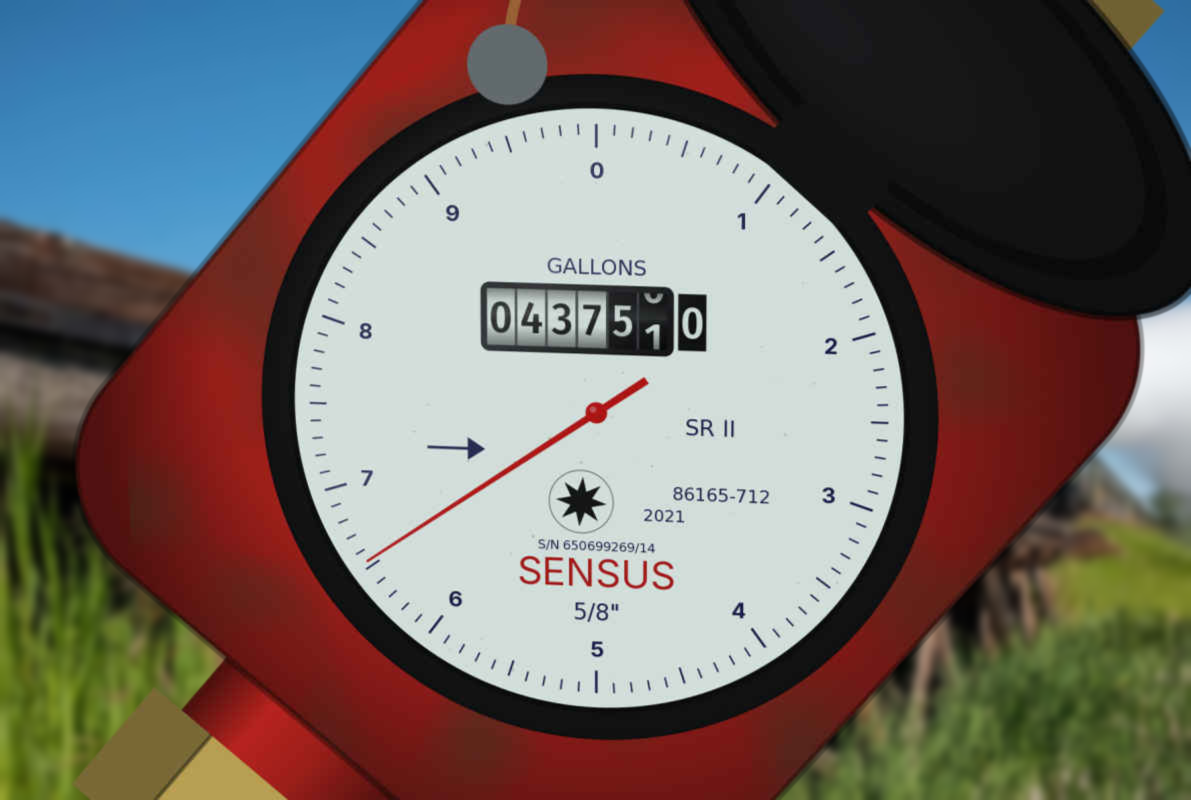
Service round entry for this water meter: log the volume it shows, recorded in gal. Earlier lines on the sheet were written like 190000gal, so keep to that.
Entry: 437506.5gal
